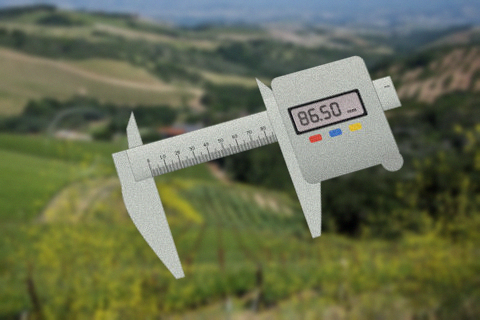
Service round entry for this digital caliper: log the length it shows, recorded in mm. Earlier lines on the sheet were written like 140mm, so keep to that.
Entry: 86.50mm
